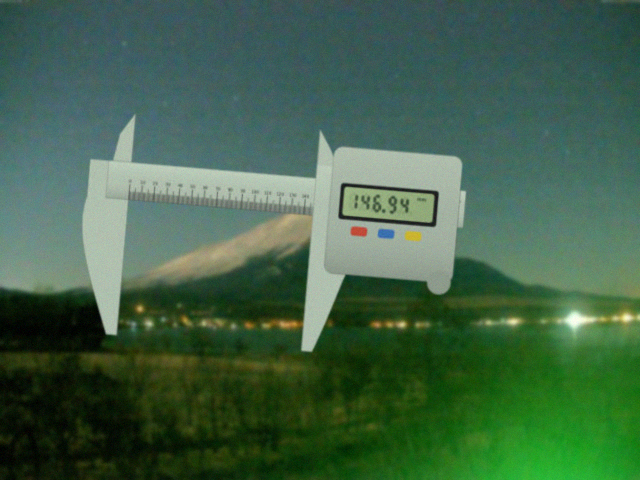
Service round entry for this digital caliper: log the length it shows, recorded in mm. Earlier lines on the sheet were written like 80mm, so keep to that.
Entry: 146.94mm
